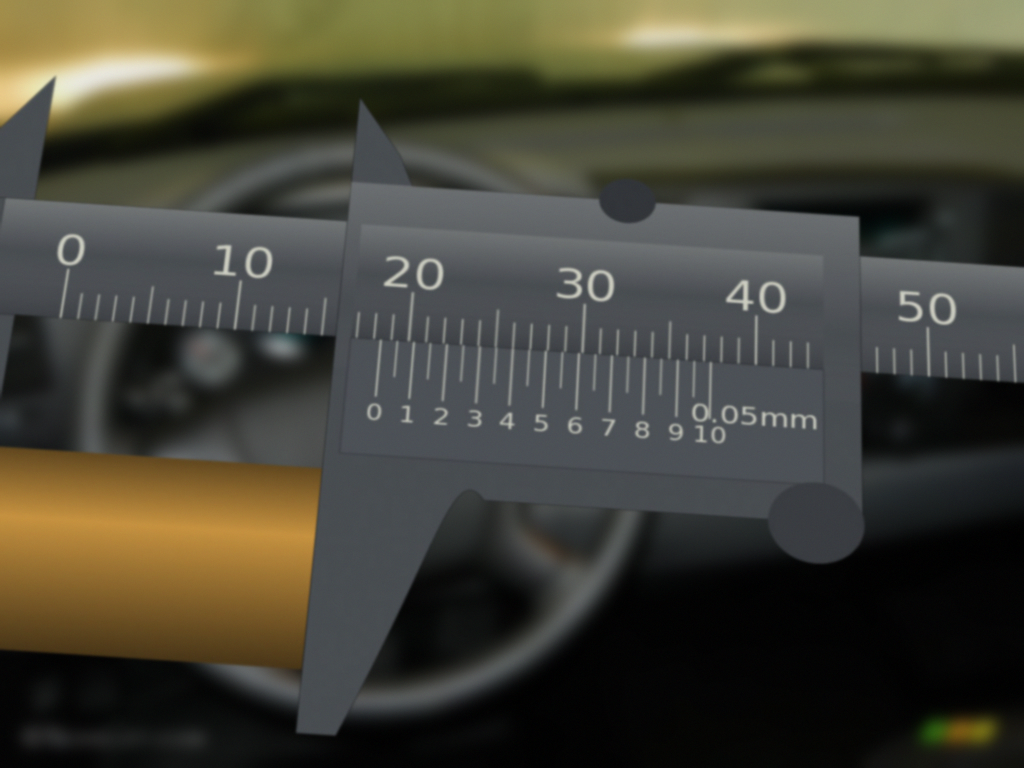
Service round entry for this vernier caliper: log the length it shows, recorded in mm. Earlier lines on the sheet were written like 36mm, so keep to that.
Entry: 18.4mm
